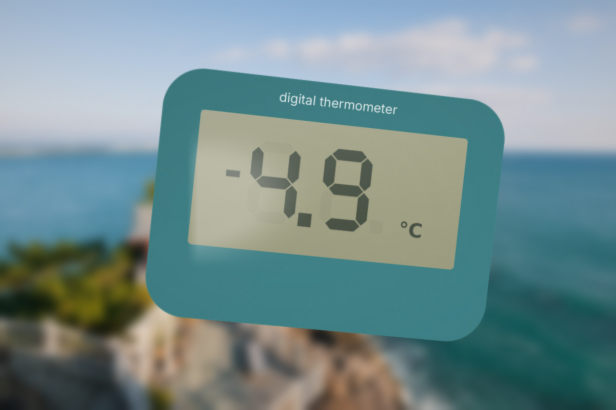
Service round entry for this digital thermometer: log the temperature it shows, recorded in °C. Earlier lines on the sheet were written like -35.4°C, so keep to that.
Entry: -4.9°C
